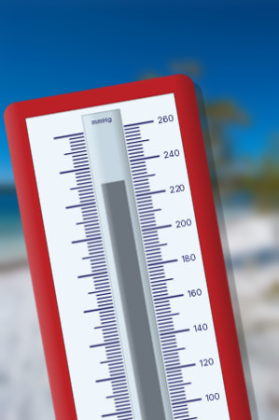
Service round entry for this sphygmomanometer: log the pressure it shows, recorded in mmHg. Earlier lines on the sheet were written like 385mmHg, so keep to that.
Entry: 230mmHg
